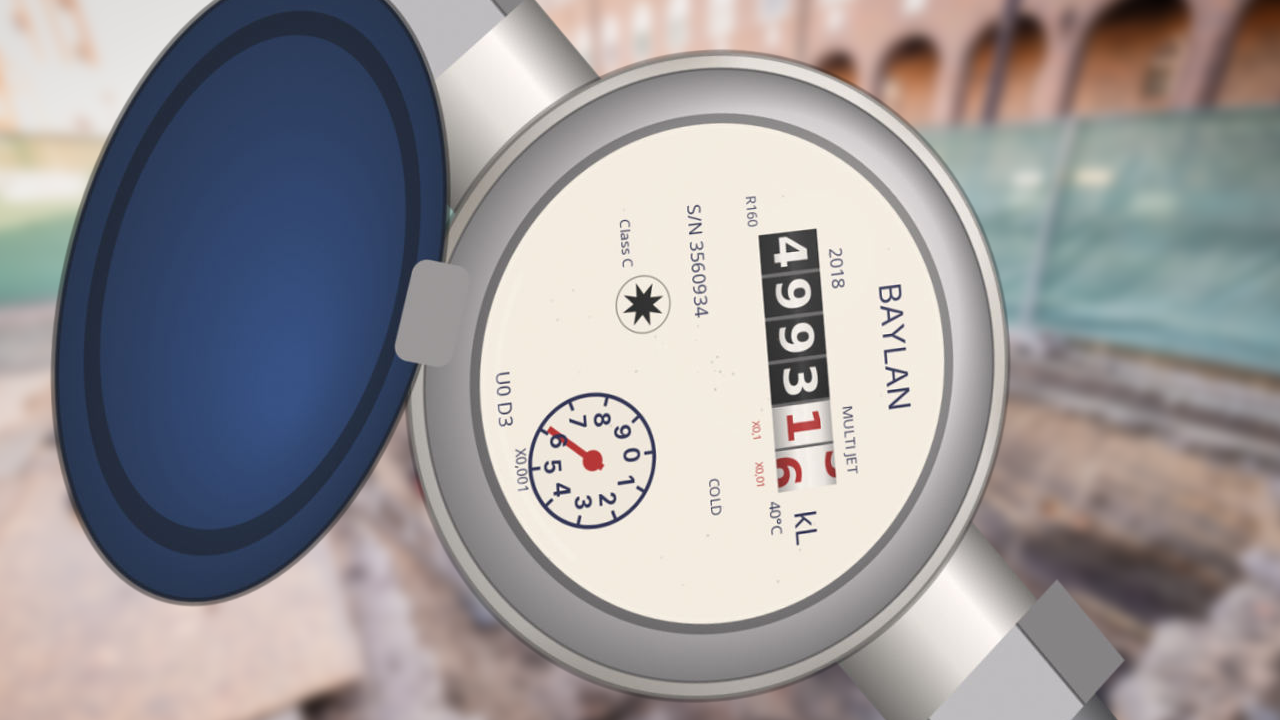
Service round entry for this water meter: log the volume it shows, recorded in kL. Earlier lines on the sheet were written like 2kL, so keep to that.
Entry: 4993.156kL
